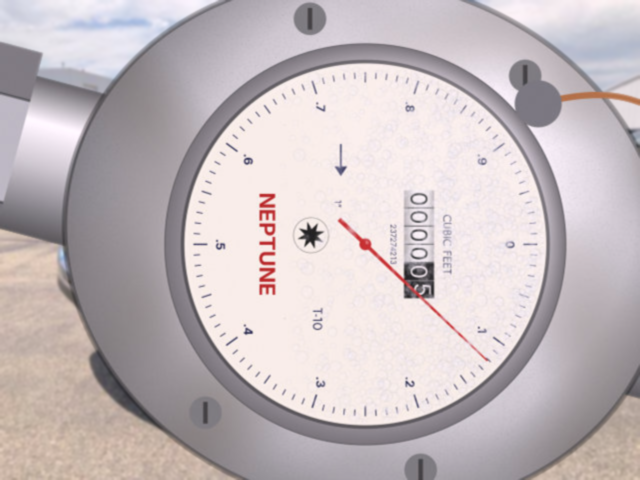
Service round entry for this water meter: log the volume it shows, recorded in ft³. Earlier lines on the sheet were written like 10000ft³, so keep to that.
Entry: 5.12ft³
